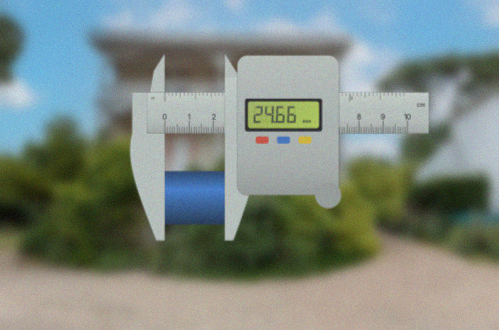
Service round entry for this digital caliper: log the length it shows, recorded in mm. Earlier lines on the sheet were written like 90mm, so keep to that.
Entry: 24.66mm
